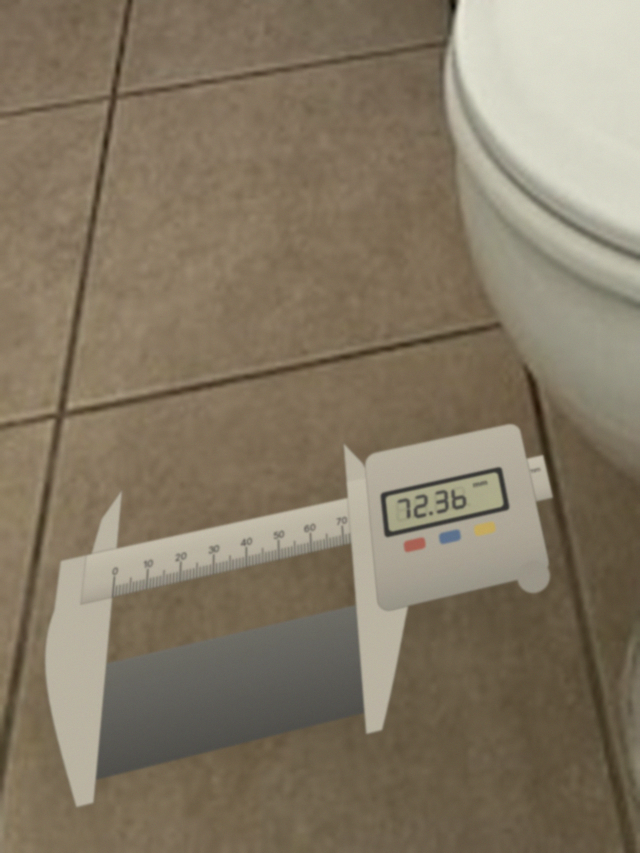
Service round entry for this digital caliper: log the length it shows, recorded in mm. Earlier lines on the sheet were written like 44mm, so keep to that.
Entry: 72.36mm
